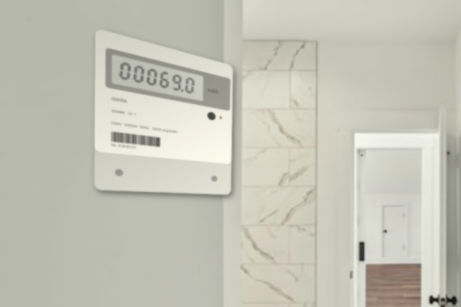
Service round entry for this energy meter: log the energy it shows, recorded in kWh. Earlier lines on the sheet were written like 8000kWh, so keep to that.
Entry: 69.0kWh
